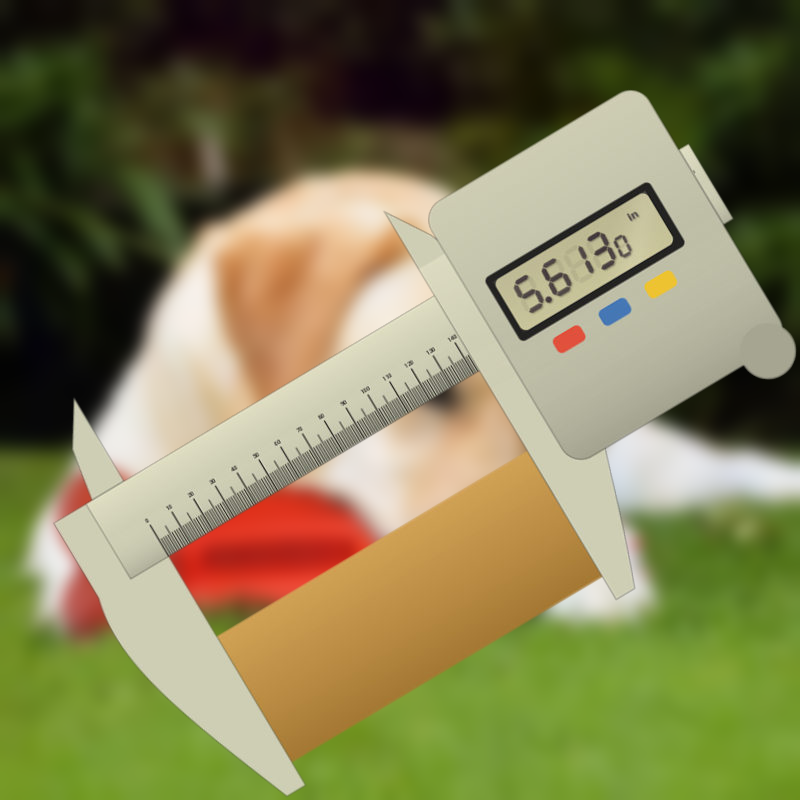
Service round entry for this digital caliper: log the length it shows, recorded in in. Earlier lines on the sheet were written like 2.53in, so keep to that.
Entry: 5.6130in
